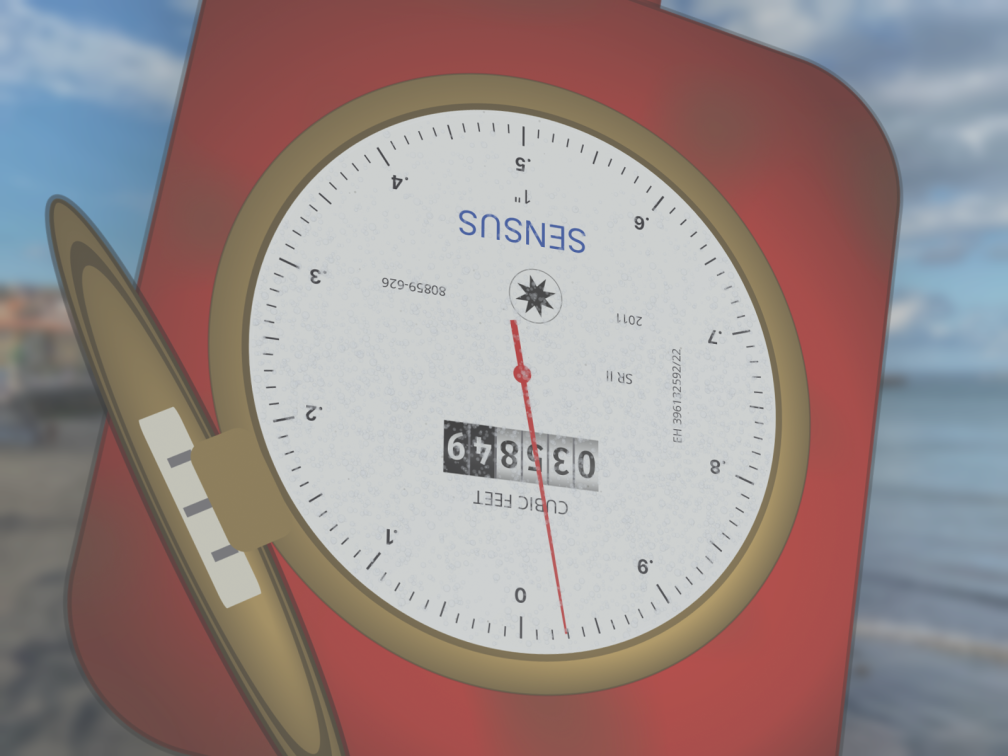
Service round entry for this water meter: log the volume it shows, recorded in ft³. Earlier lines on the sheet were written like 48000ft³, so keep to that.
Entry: 35848.97ft³
